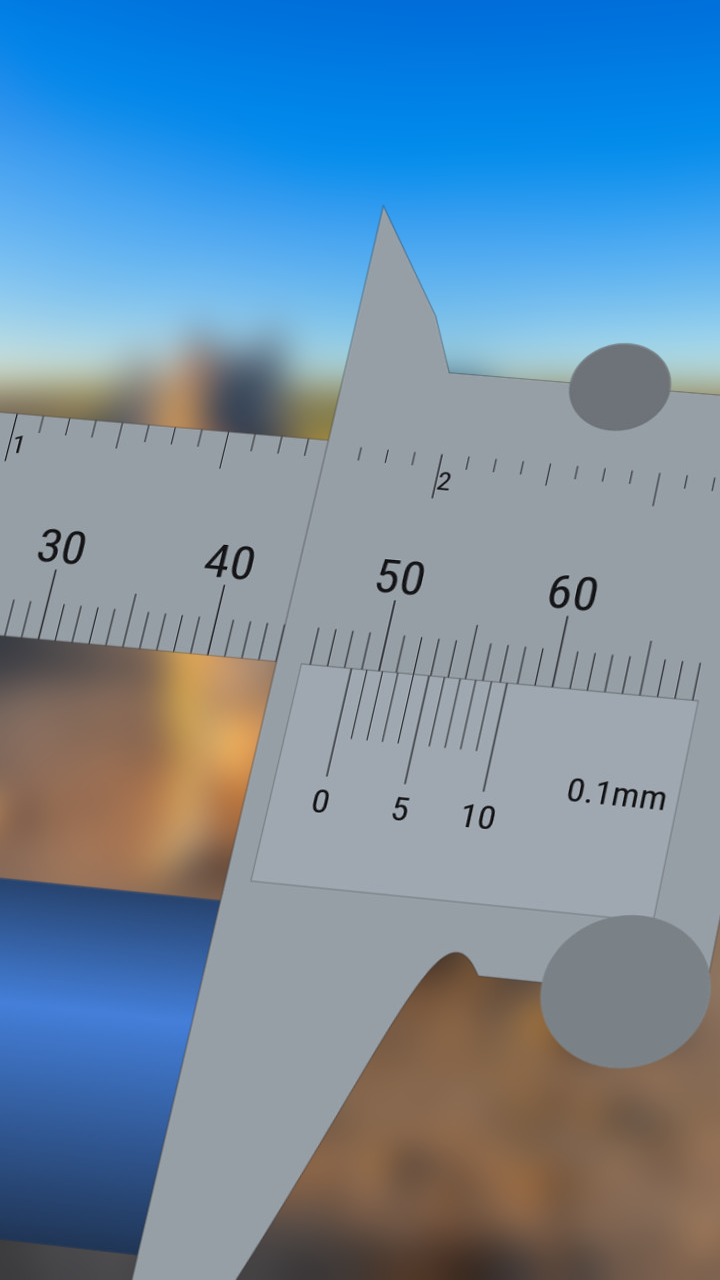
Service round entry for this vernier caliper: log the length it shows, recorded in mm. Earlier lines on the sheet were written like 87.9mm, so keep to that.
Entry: 48.4mm
